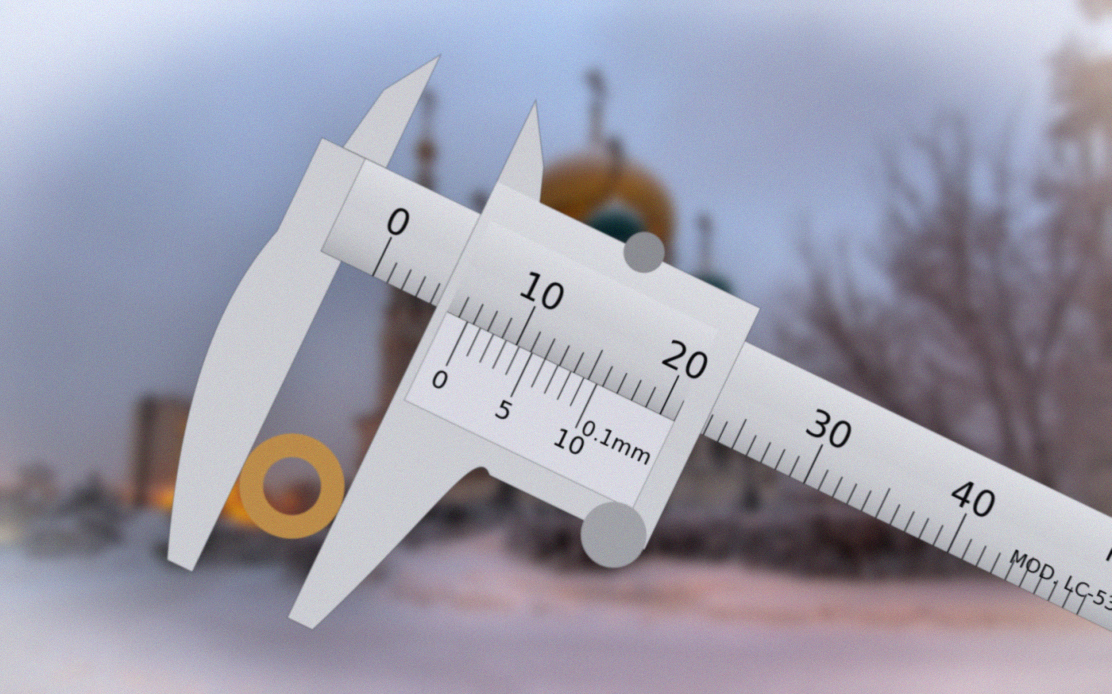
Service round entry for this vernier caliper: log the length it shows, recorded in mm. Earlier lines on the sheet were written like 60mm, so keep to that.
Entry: 6.6mm
